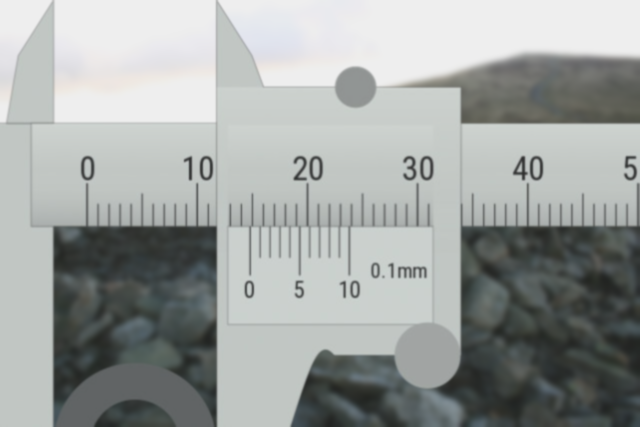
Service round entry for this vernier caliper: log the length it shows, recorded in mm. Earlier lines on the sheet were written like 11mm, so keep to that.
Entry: 14.8mm
